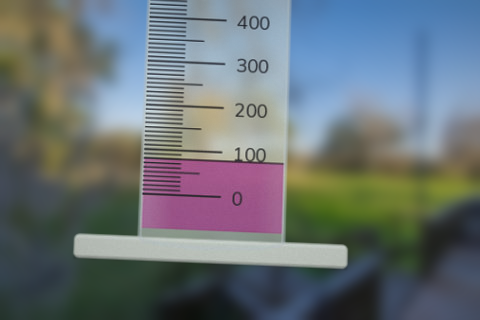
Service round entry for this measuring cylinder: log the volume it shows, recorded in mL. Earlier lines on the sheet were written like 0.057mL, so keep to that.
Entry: 80mL
